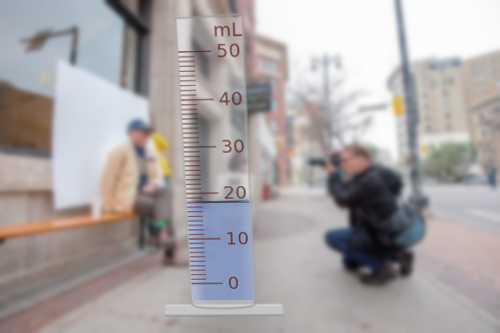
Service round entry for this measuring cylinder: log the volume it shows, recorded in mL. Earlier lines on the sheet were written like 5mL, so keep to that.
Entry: 18mL
